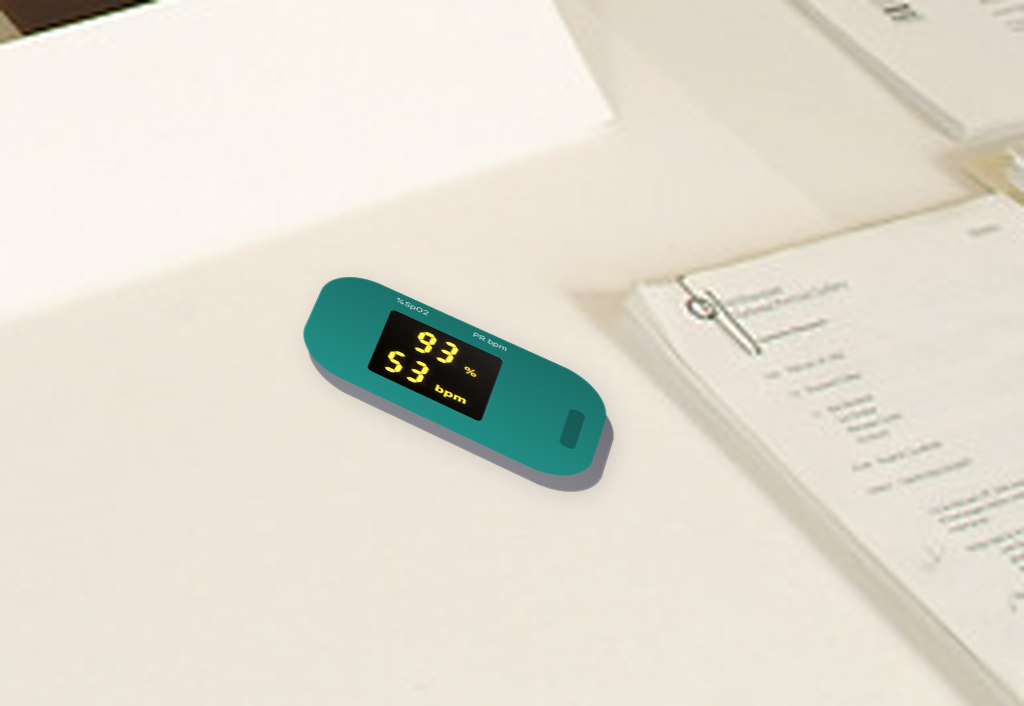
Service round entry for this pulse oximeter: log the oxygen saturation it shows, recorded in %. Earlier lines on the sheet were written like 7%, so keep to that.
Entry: 93%
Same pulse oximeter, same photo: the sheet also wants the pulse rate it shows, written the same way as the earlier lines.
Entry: 53bpm
